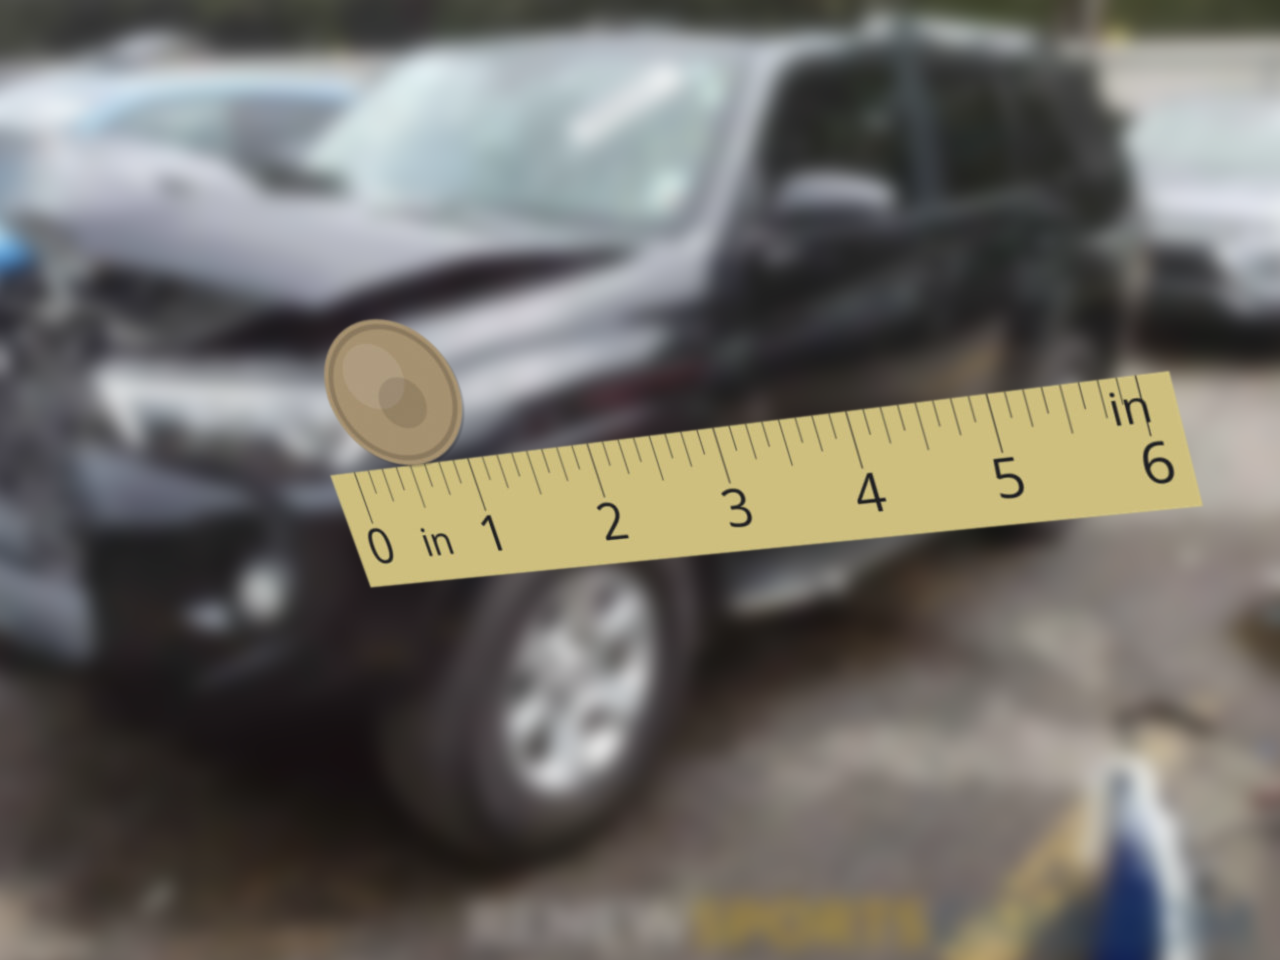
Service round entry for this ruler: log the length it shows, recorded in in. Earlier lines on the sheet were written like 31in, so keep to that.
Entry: 1.125in
